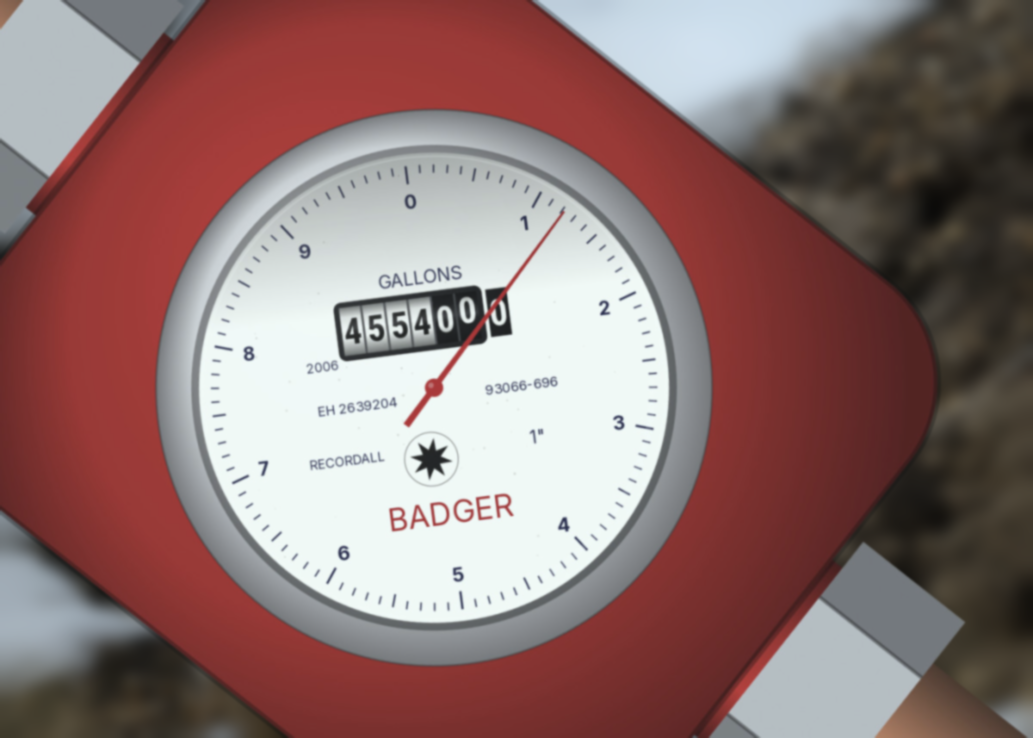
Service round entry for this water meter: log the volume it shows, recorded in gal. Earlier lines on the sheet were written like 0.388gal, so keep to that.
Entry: 4554001.2gal
